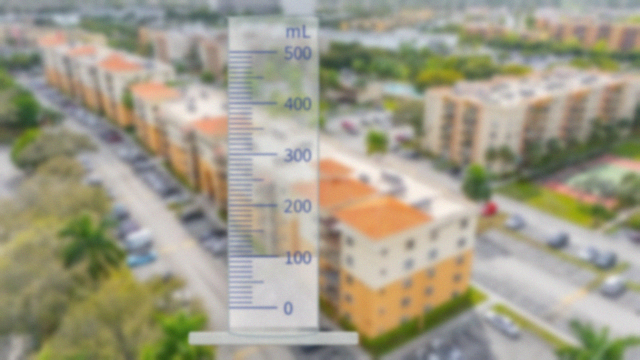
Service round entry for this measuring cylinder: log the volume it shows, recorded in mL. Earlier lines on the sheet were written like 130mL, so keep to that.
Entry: 100mL
